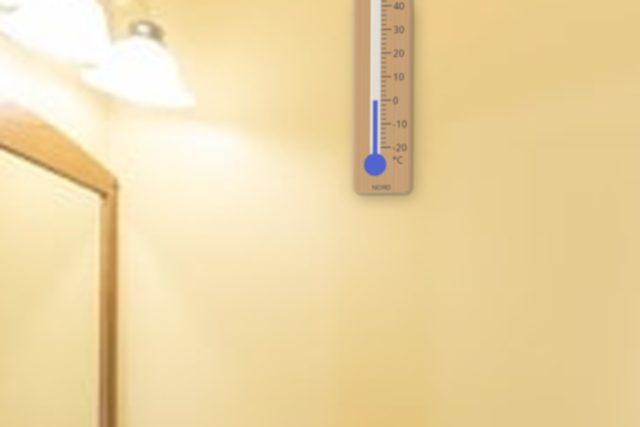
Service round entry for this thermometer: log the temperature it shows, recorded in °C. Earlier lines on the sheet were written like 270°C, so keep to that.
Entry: 0°C
